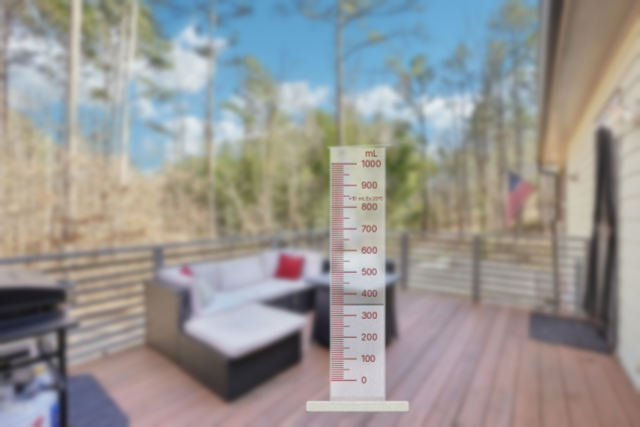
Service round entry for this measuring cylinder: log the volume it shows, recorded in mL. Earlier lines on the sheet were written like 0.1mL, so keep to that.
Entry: 350mL
